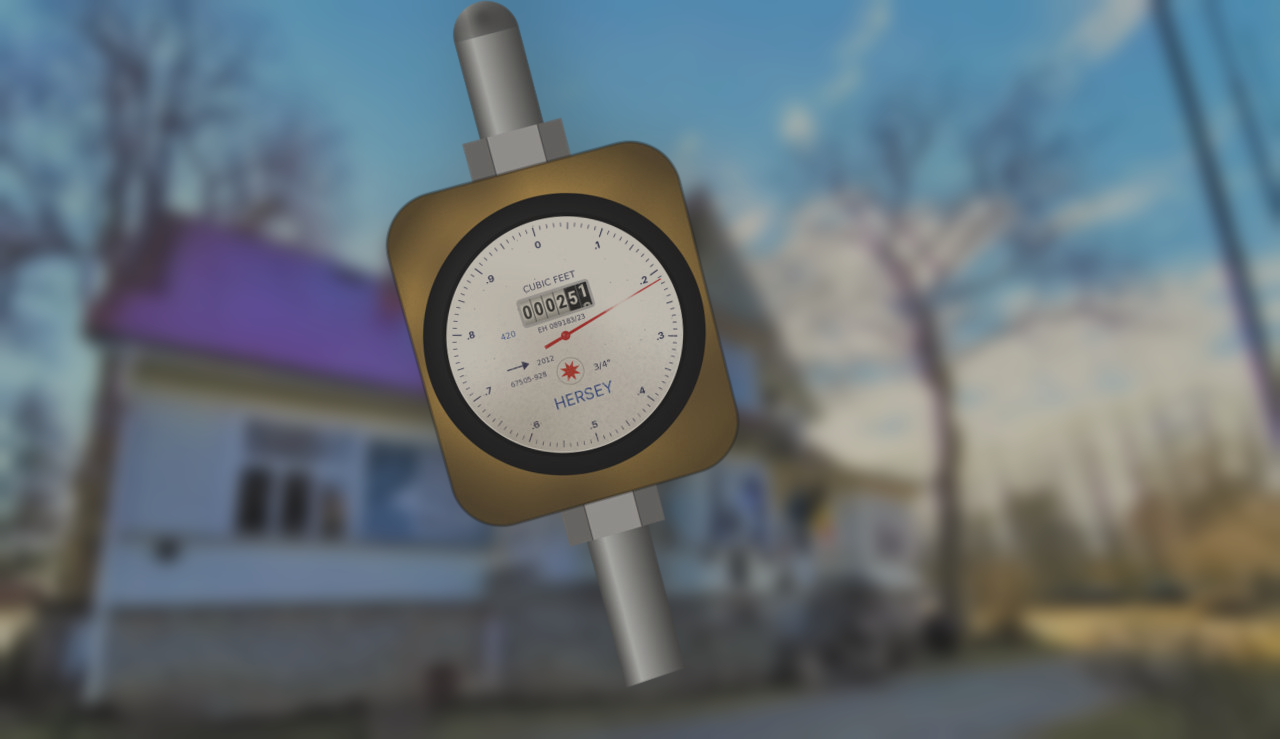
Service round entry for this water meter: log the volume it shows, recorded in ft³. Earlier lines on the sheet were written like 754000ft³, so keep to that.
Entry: 251.21ft³
